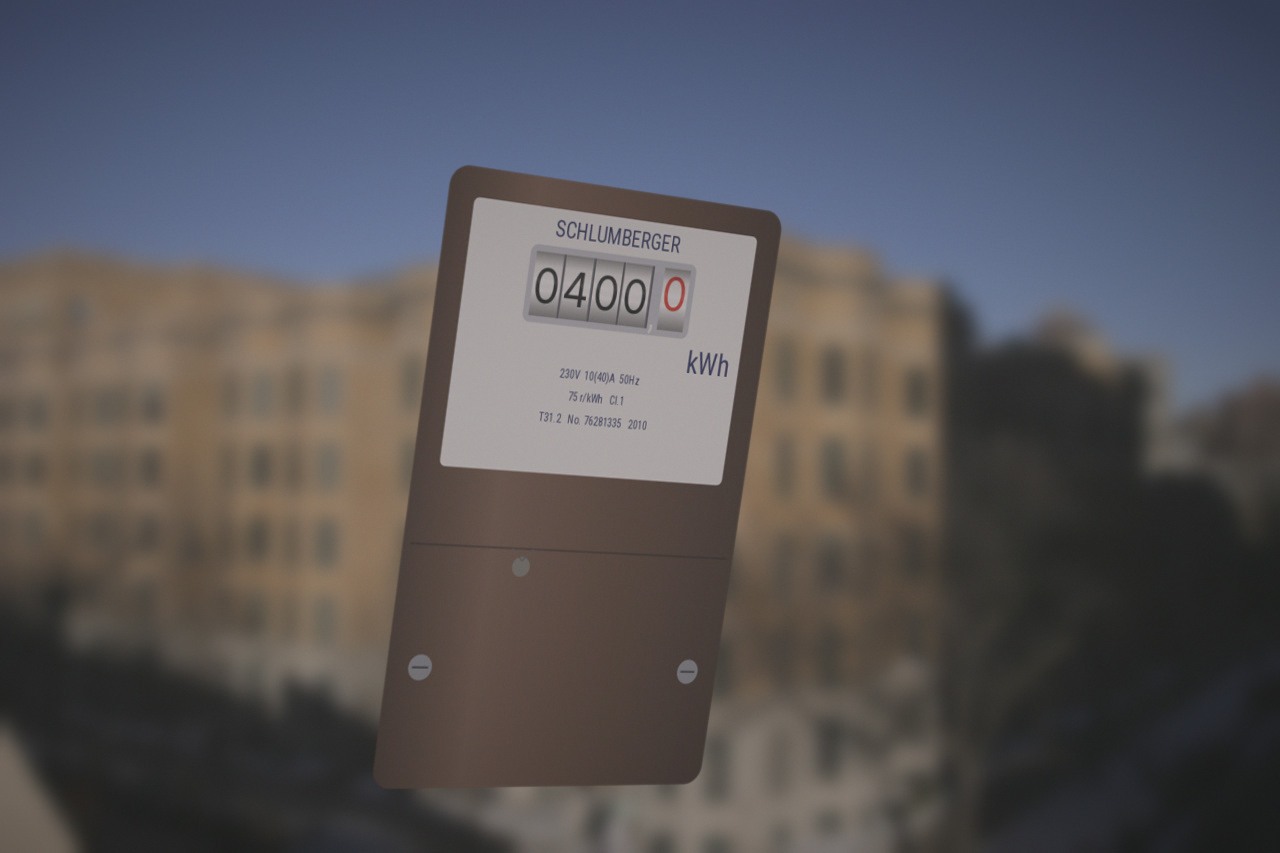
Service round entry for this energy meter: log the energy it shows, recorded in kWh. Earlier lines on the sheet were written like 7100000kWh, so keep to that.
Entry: 400.0kWh
